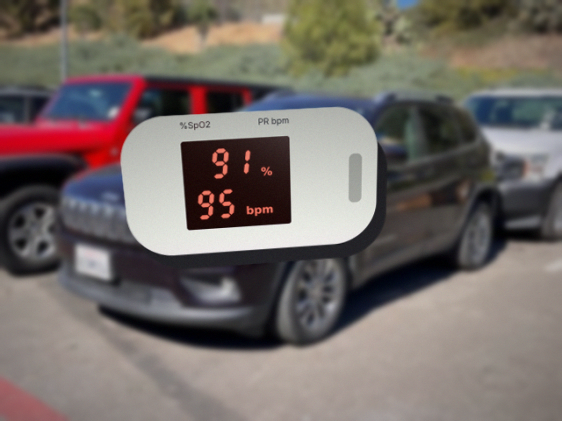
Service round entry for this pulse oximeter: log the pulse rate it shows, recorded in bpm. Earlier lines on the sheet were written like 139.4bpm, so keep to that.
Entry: 95bpm
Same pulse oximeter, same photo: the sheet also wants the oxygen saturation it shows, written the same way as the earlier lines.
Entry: 91%
